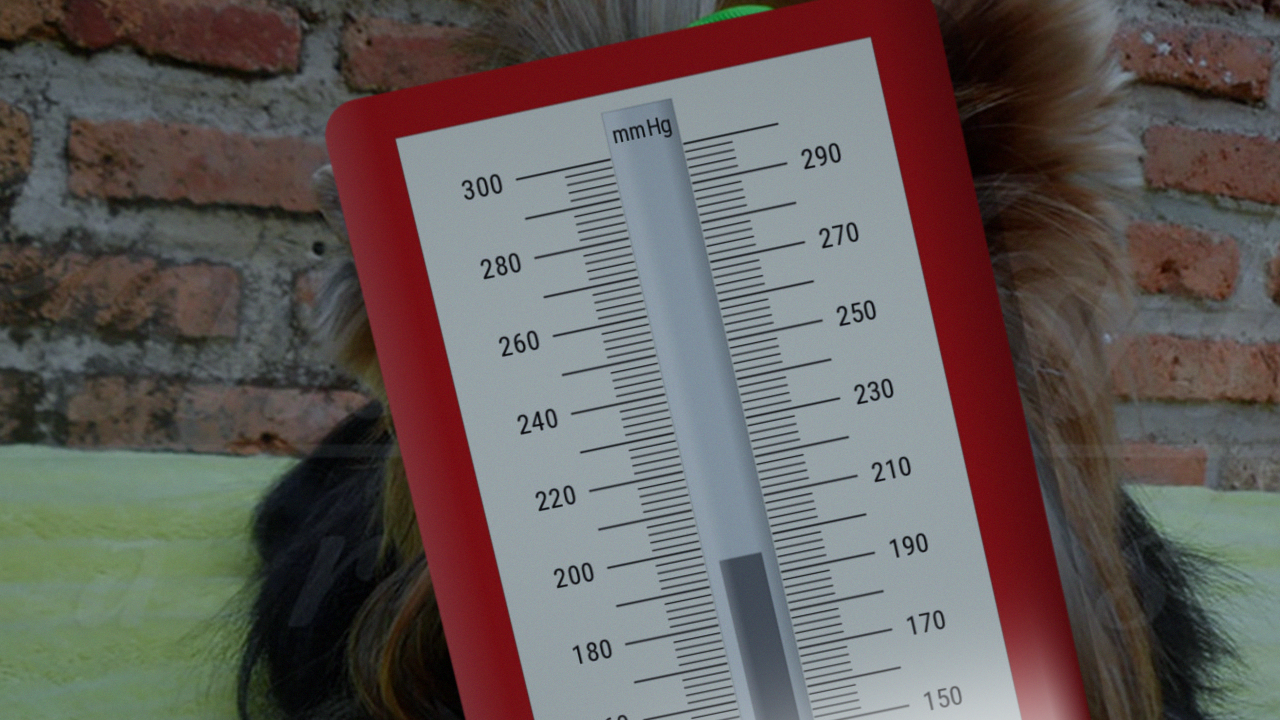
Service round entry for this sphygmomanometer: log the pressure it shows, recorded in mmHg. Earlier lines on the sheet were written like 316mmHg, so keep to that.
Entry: 196mmHg
